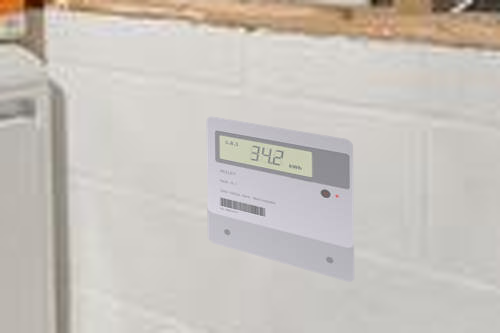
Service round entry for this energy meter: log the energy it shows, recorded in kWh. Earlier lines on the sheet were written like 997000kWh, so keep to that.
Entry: 34.2kWh
